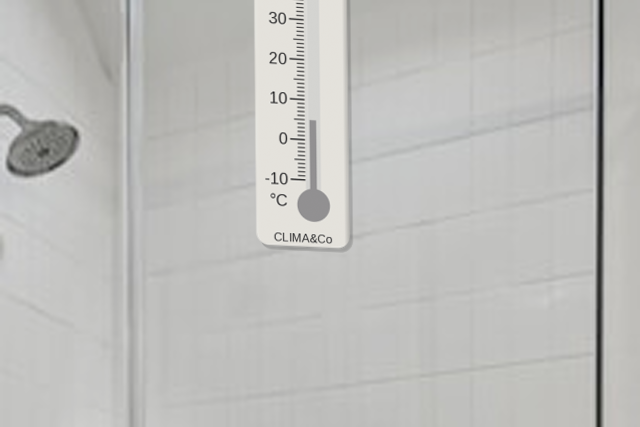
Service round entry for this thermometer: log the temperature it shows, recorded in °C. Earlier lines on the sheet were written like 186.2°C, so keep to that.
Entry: 5°C
